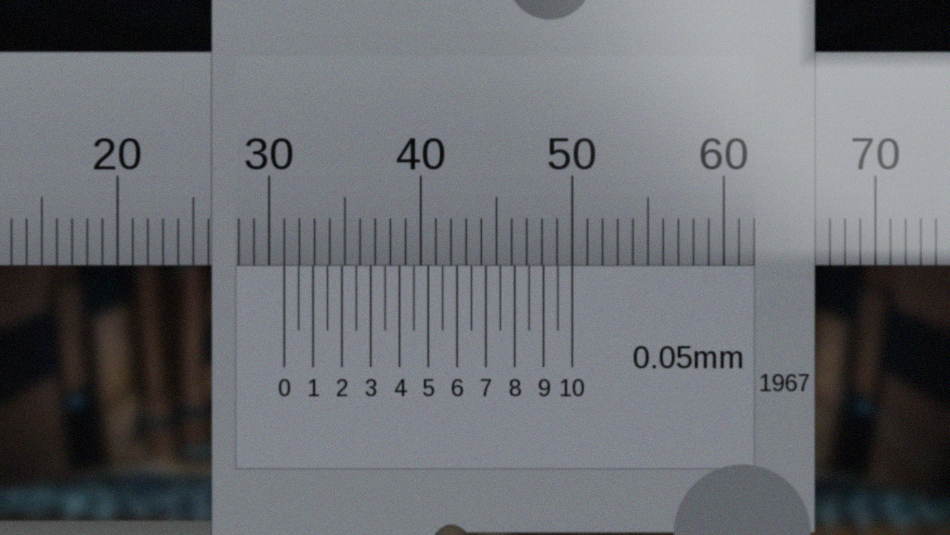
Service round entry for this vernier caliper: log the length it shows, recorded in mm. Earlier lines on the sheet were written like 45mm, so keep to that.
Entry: 31.0mm
